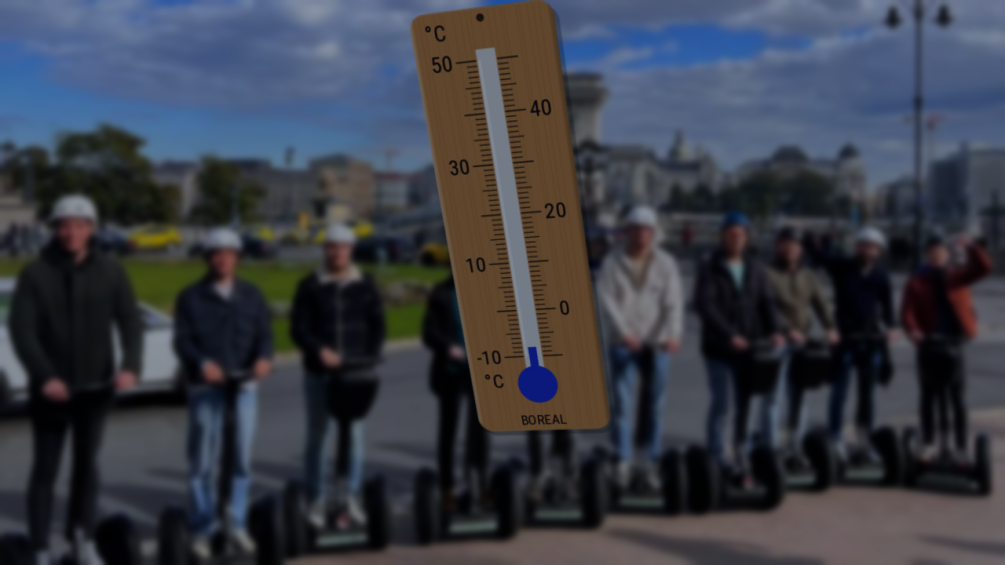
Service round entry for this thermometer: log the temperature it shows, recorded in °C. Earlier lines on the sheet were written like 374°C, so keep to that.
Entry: -8°C
